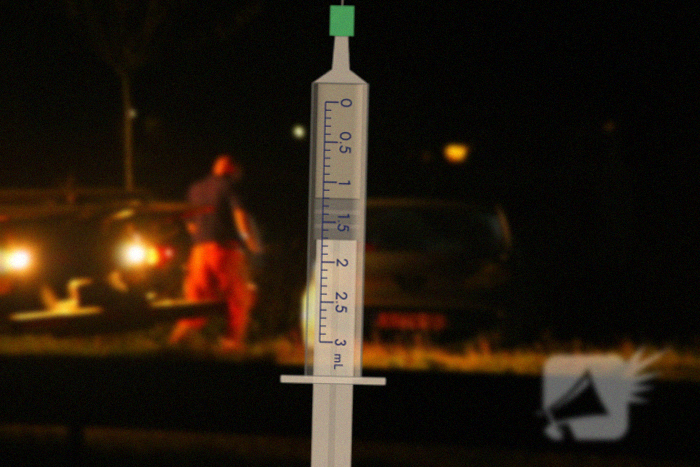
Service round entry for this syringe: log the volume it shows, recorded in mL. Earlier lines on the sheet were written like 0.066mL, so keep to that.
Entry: 1.2mL
